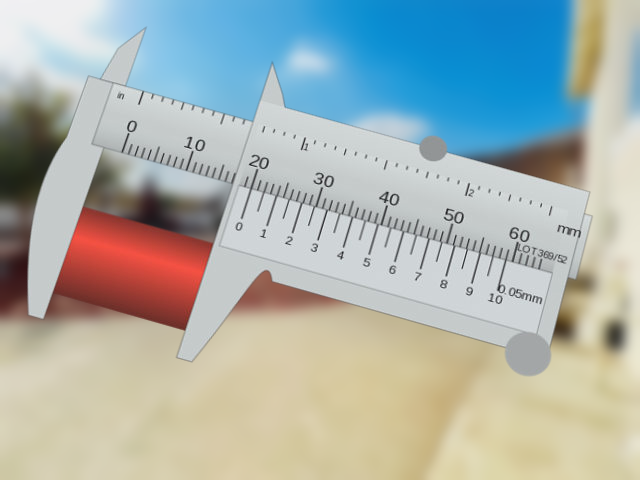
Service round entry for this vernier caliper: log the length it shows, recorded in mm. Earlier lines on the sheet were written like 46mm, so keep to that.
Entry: 20.0mm
